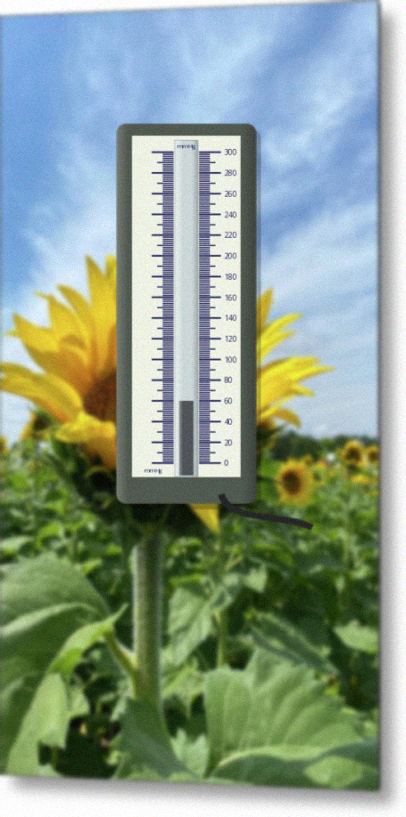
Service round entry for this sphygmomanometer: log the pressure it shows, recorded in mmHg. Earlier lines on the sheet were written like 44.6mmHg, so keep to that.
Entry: 60mmHg
